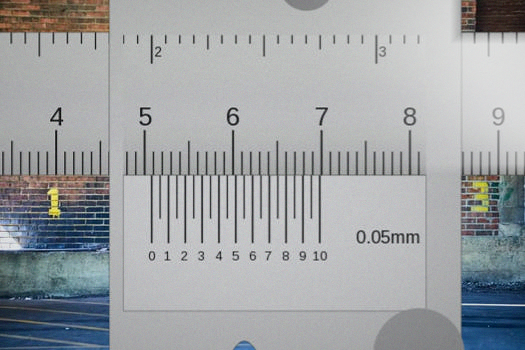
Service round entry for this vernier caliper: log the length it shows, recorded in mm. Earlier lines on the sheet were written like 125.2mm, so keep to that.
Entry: 50.8mm
